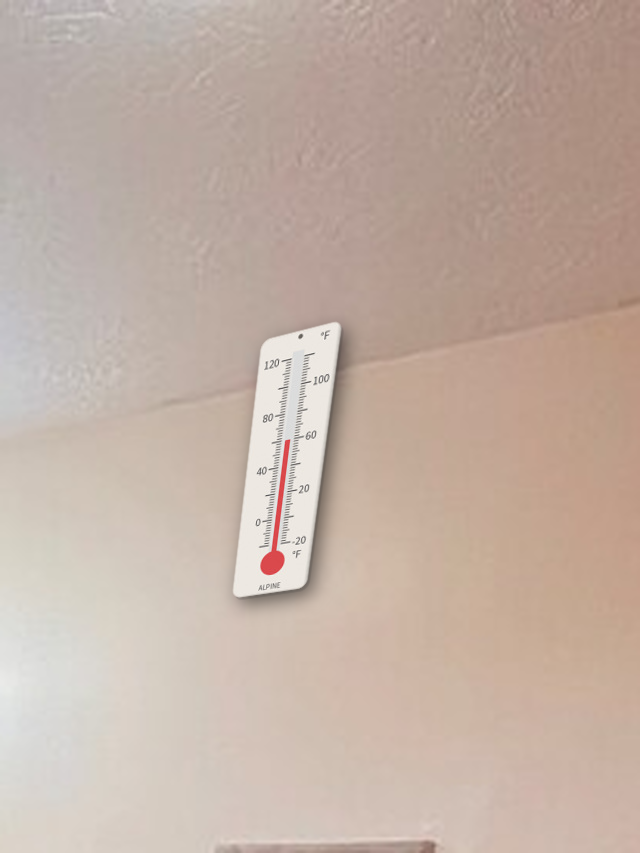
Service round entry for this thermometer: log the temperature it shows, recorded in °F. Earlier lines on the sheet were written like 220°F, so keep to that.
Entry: 60°F
